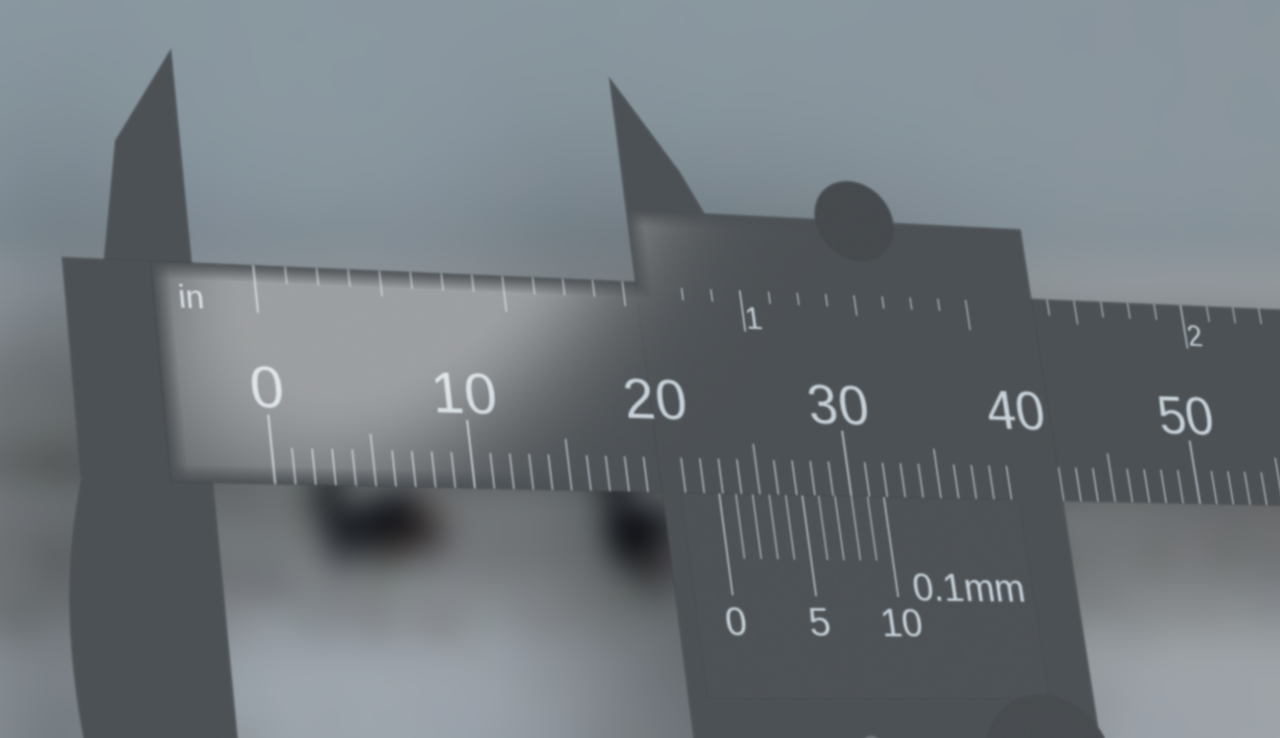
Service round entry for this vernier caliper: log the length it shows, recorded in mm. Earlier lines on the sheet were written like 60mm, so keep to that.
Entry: 22.8mm
